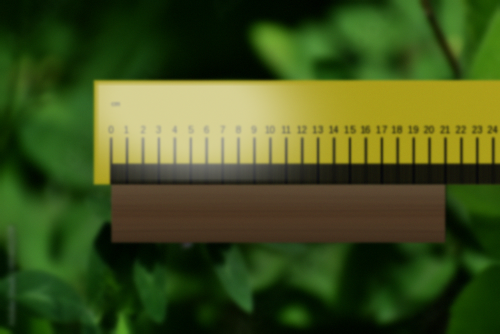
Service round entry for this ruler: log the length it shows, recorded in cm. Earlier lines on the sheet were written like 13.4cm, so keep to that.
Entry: 21cm
